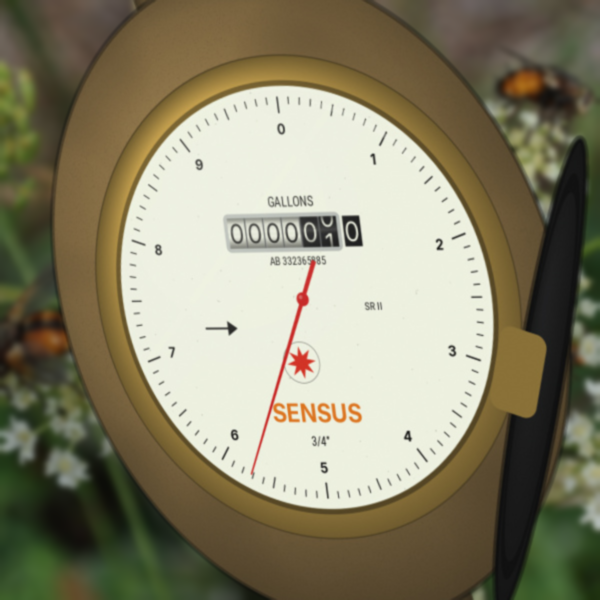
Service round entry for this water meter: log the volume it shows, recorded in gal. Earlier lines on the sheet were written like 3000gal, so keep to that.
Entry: 5.7gal
